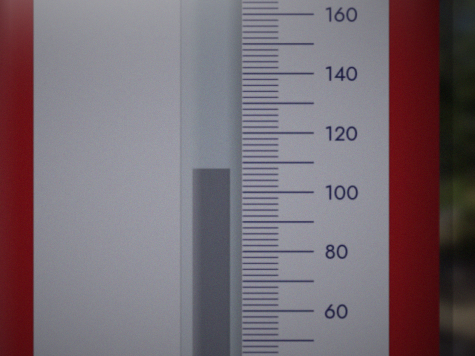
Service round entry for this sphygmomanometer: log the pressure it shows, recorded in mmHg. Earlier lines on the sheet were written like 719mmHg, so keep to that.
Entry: 108mmHg
